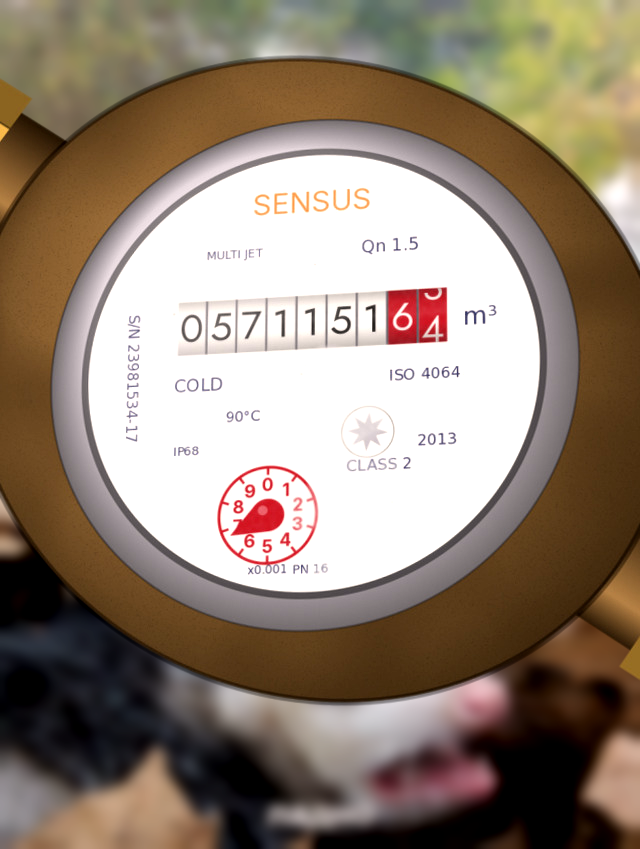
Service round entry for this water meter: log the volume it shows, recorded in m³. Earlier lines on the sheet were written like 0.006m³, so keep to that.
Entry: 571151.636m³
